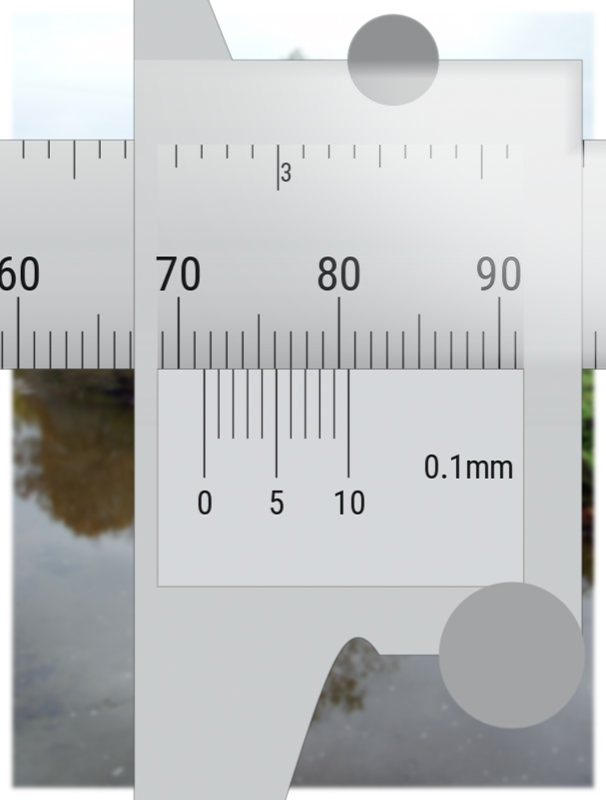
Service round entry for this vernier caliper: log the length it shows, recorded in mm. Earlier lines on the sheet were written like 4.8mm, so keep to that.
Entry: 71.6mm
